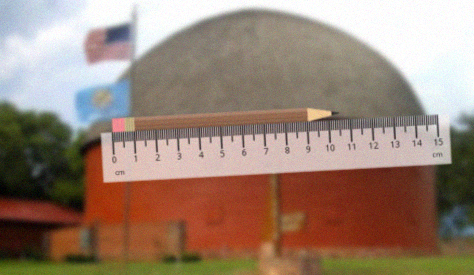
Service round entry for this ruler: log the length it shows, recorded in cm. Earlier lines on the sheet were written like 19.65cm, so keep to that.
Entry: 10.5cm
